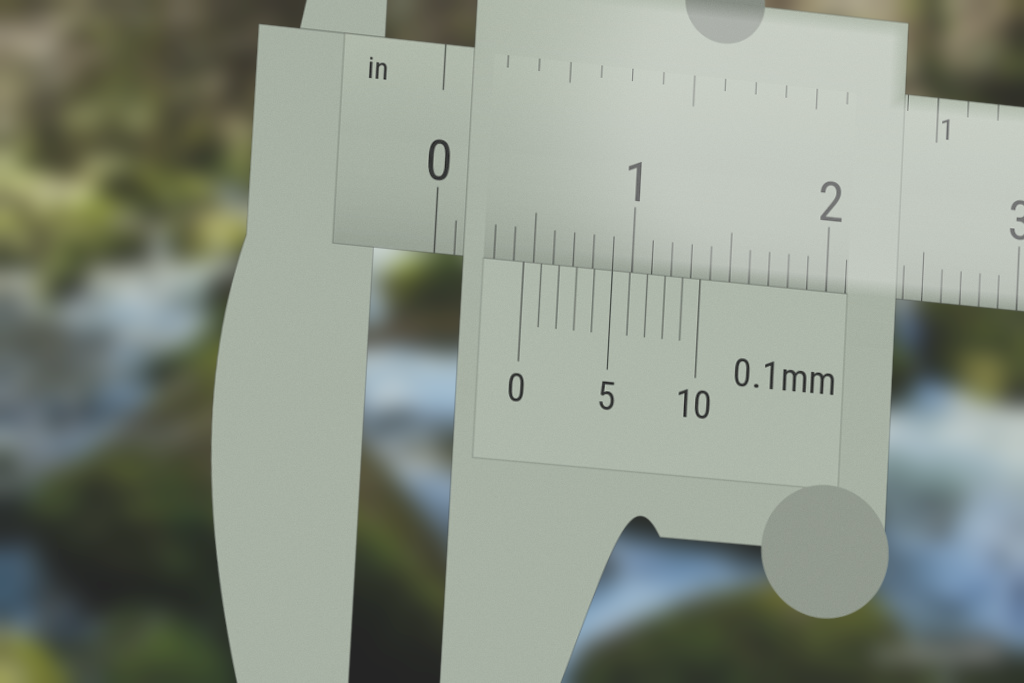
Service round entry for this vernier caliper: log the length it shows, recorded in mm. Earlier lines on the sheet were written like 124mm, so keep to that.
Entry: 4.5mm
